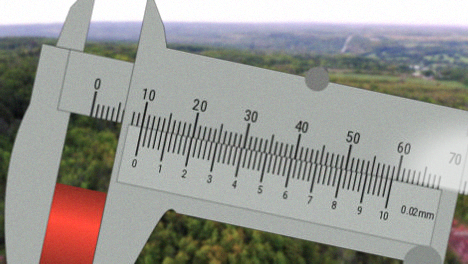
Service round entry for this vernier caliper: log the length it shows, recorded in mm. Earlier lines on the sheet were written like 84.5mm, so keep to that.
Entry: 10.0mm
